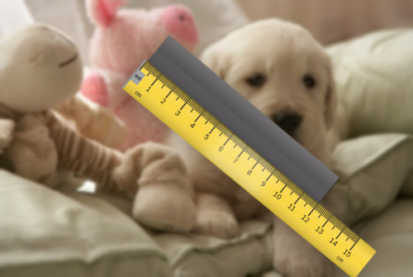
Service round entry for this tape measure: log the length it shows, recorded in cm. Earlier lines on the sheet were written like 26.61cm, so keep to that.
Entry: 12cm
